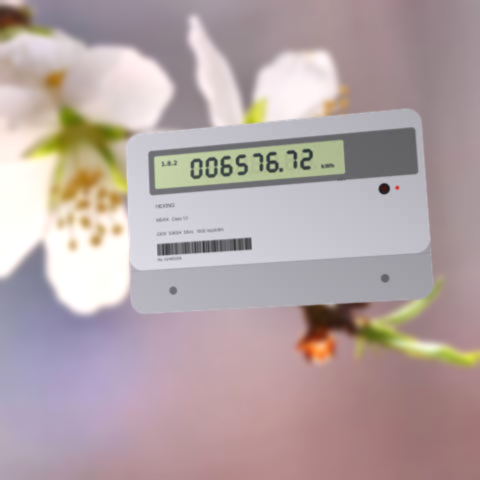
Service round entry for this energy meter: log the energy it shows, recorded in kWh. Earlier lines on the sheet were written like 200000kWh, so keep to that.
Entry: 6576.72kWh
